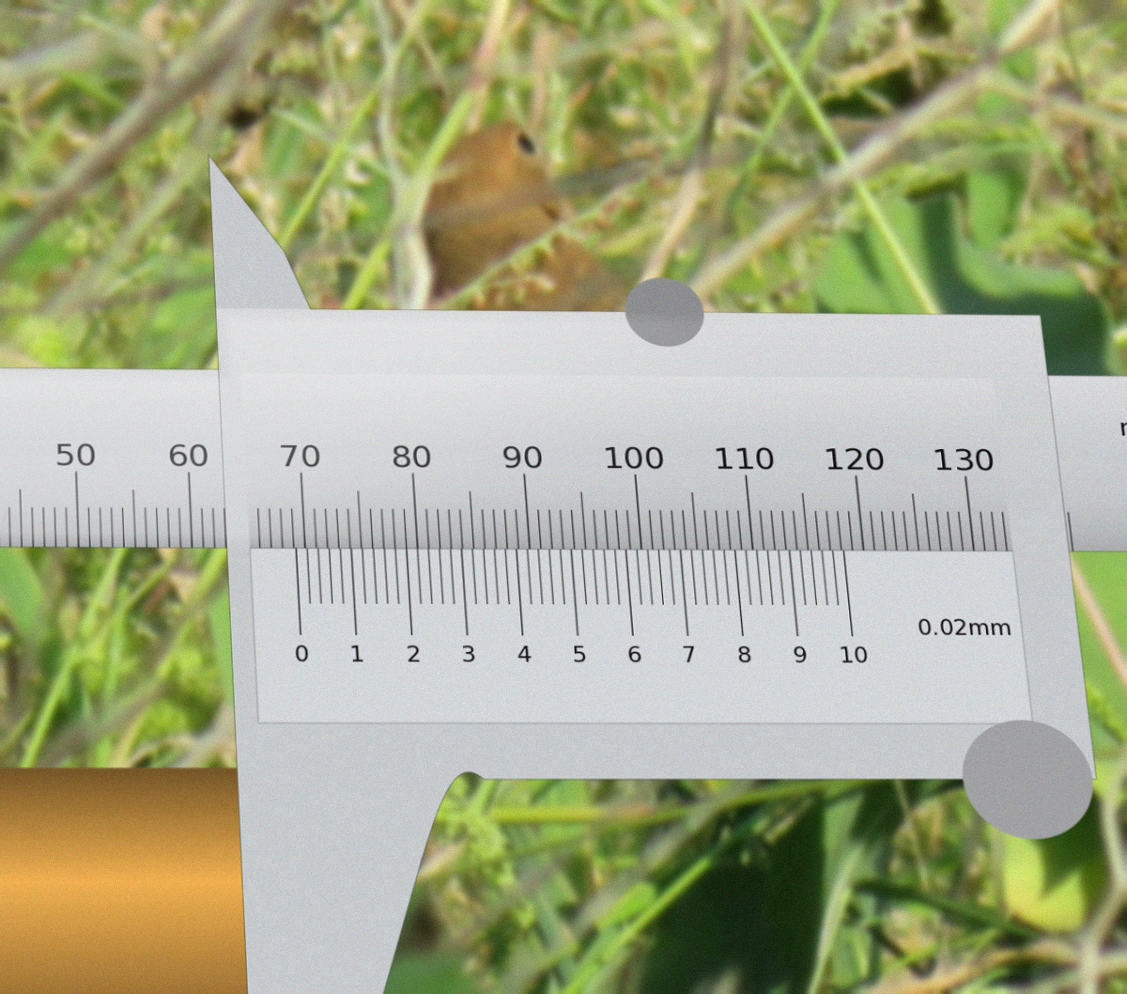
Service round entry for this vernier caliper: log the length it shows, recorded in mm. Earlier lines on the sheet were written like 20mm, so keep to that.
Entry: 69.2mm
